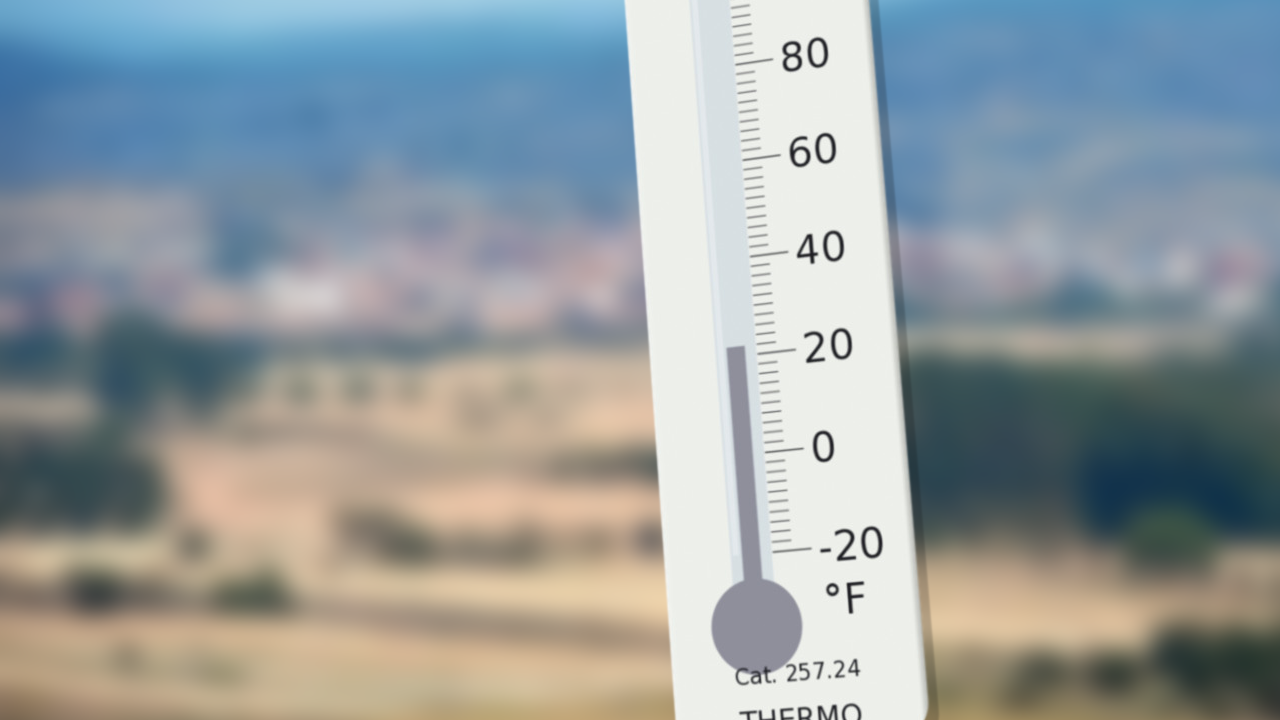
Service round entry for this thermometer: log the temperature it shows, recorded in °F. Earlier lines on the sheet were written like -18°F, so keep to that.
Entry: 22°F
